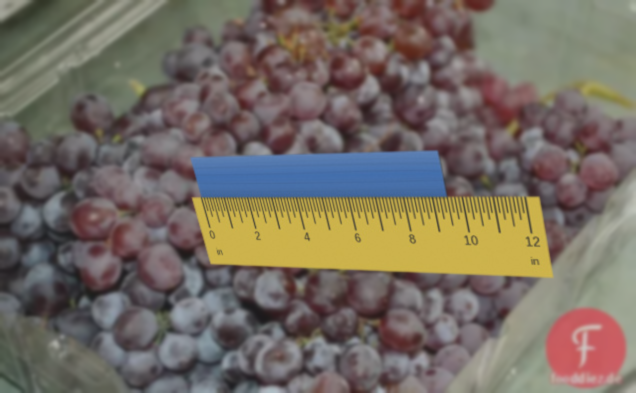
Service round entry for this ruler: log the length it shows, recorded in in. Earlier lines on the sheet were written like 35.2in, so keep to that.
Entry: 9.5in
